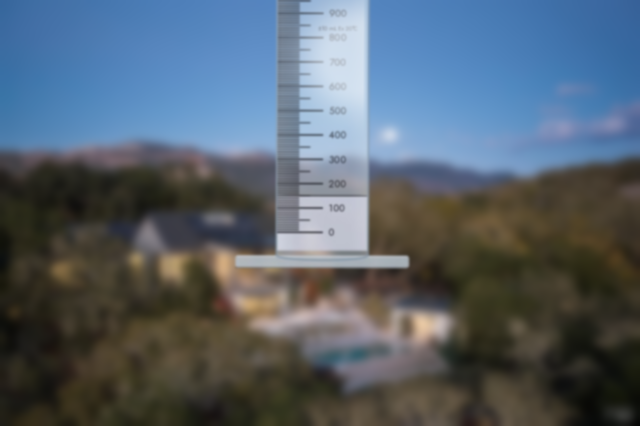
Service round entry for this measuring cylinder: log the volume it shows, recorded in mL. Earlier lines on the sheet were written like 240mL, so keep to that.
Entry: 150mL
